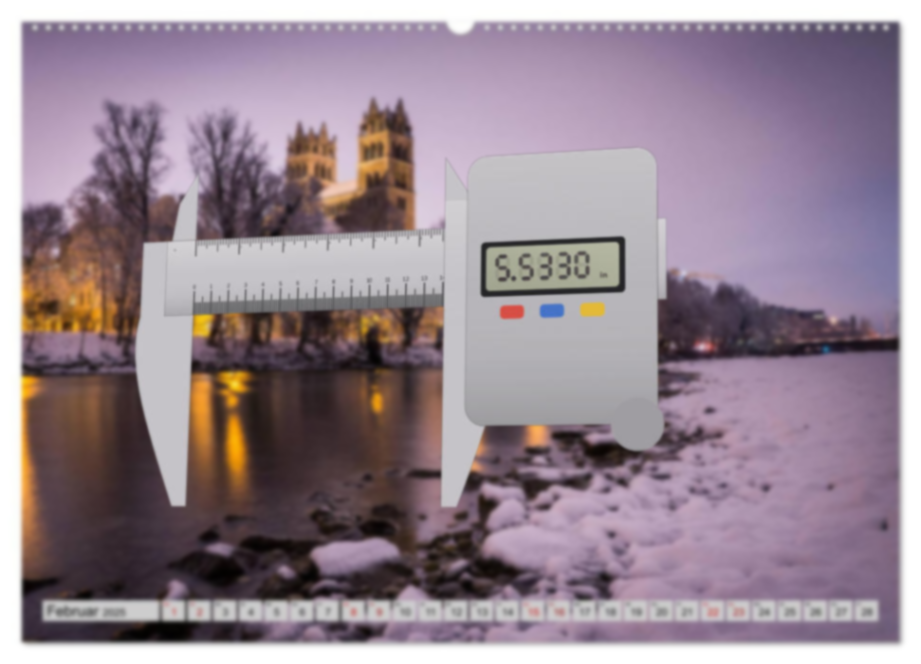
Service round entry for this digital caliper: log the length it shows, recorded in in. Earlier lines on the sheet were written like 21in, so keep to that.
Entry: 5.5330in
